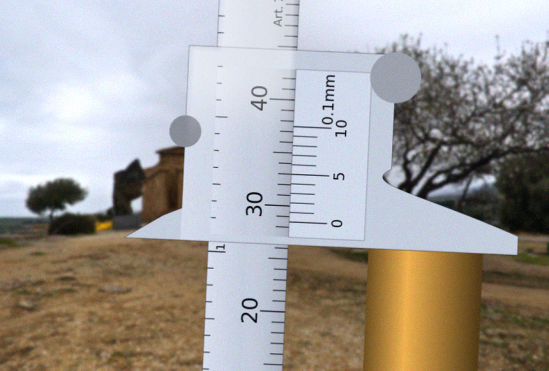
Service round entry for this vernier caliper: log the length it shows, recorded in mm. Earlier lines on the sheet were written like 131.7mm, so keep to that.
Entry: 28.5mm
